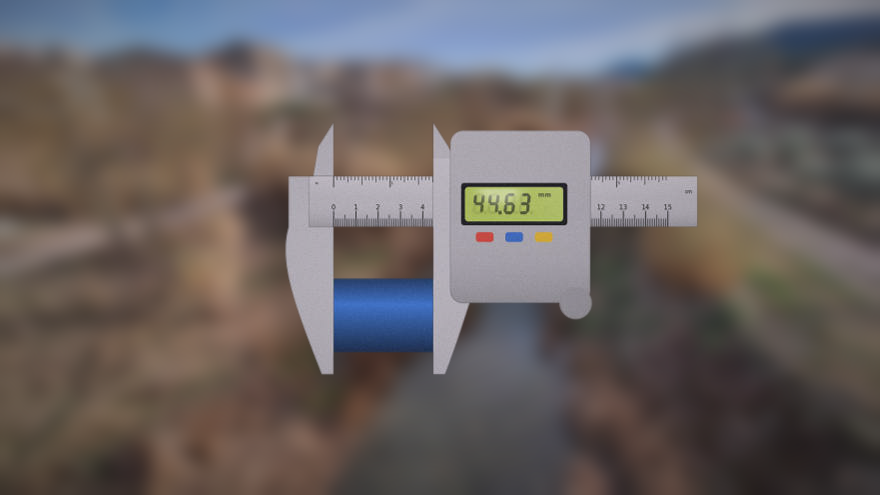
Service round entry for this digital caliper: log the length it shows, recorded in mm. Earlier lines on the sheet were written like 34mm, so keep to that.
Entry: 44.63mm
